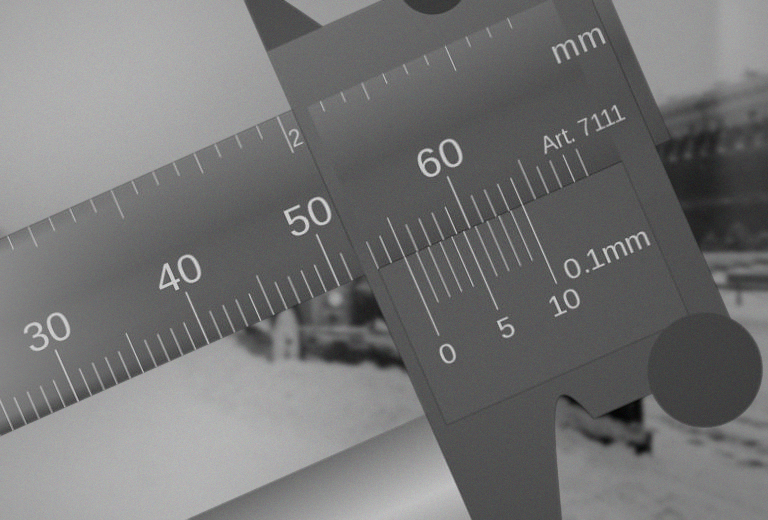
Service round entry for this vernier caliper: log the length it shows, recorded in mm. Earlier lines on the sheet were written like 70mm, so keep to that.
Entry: 55.0mm
